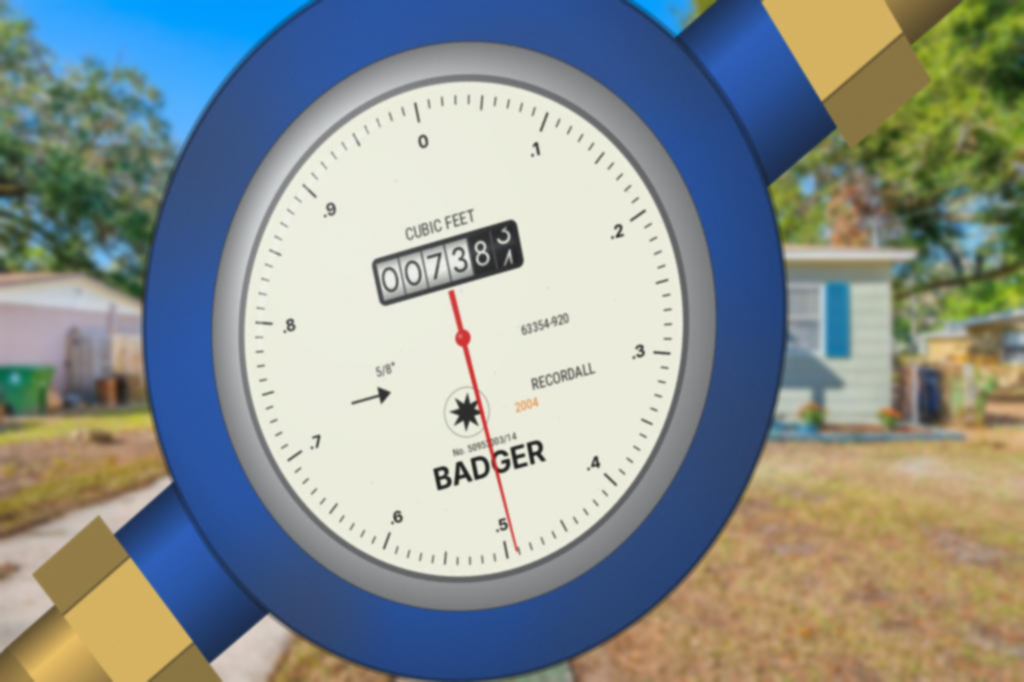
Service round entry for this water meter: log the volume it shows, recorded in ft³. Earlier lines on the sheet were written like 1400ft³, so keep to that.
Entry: 7383.49ft³
